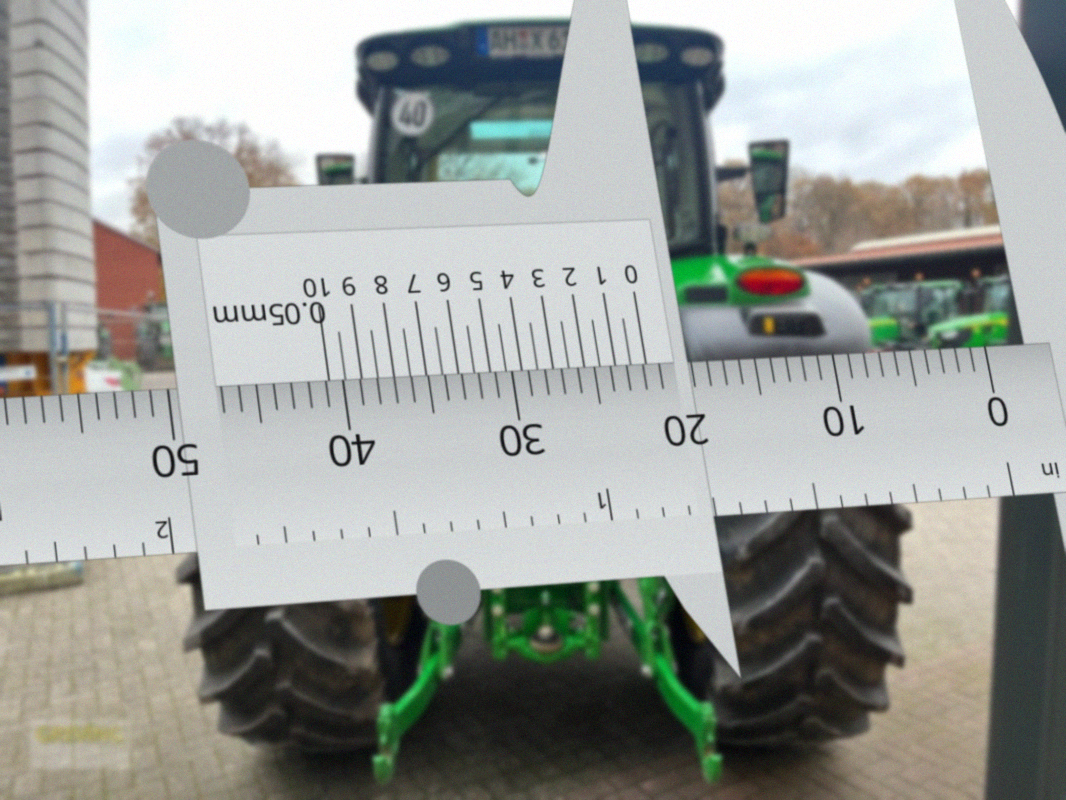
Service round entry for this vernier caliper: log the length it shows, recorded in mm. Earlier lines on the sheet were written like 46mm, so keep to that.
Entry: 21.8mm
